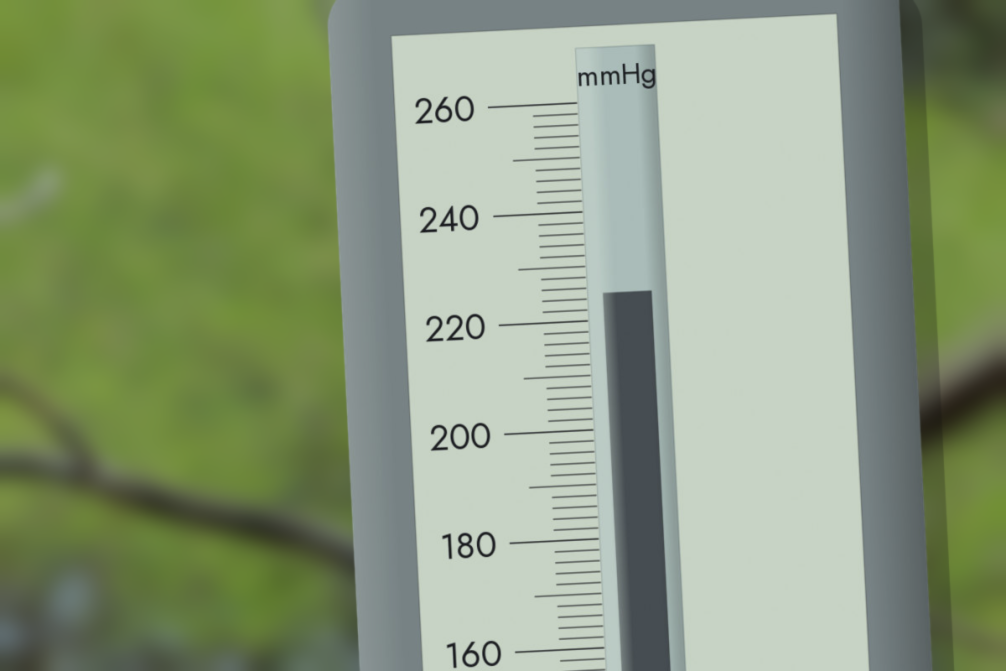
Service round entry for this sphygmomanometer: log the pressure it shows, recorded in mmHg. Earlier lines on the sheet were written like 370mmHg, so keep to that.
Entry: 225mmHg
